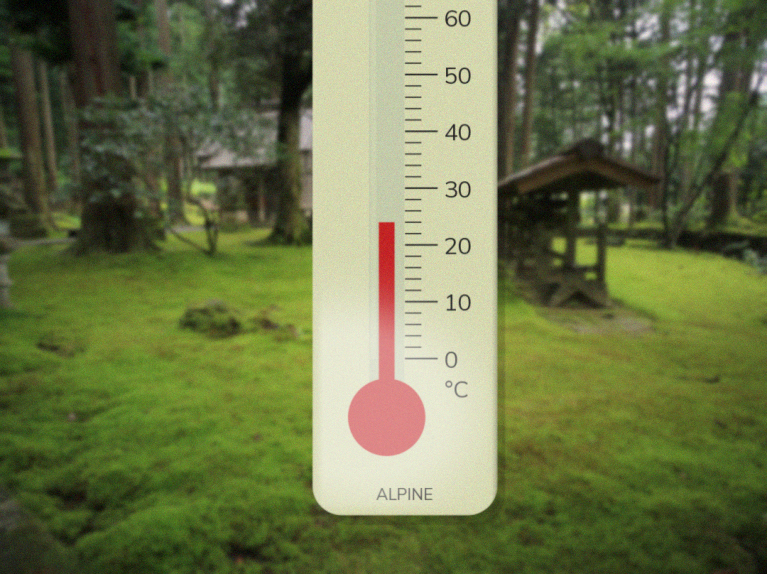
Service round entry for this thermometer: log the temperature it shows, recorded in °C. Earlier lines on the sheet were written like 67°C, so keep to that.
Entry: 24°C
